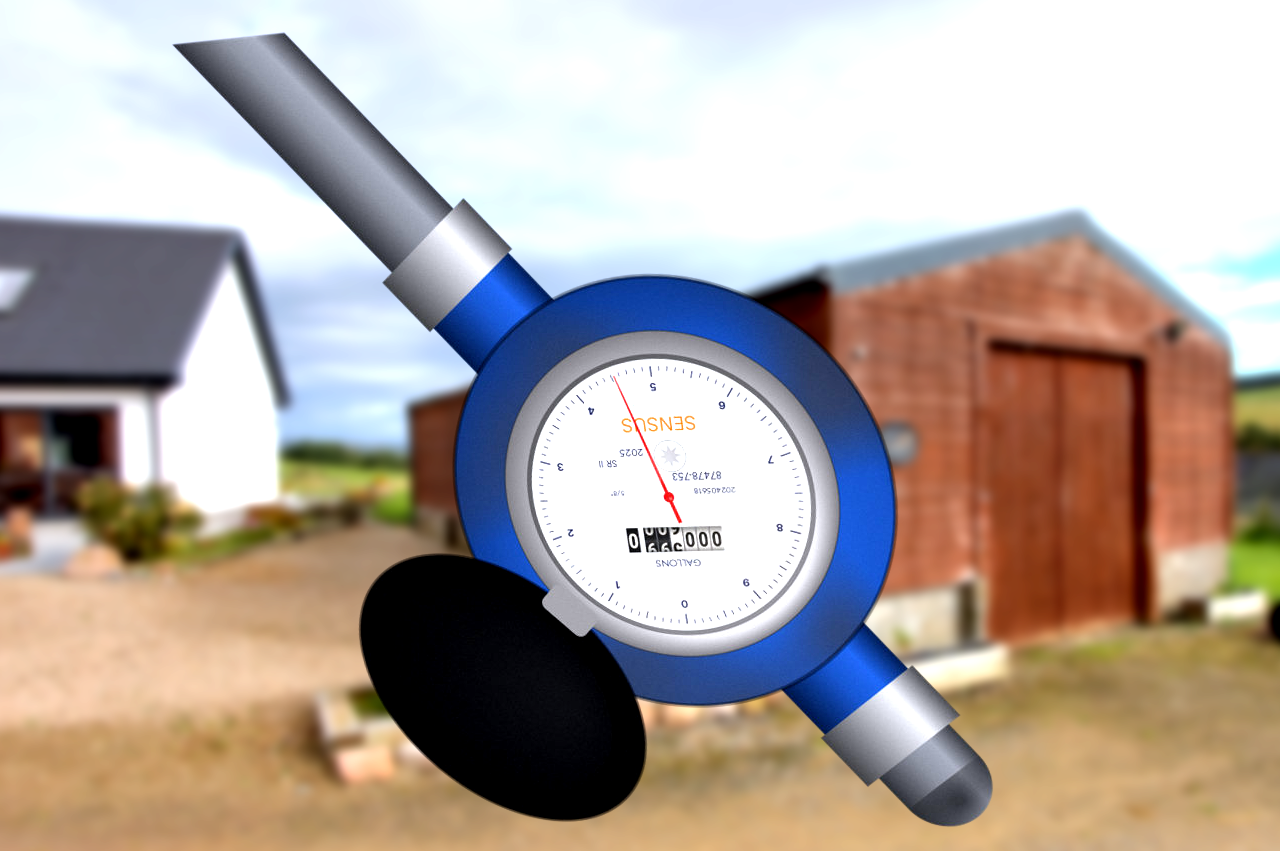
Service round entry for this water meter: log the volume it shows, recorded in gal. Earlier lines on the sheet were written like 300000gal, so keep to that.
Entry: 5994.5gal
